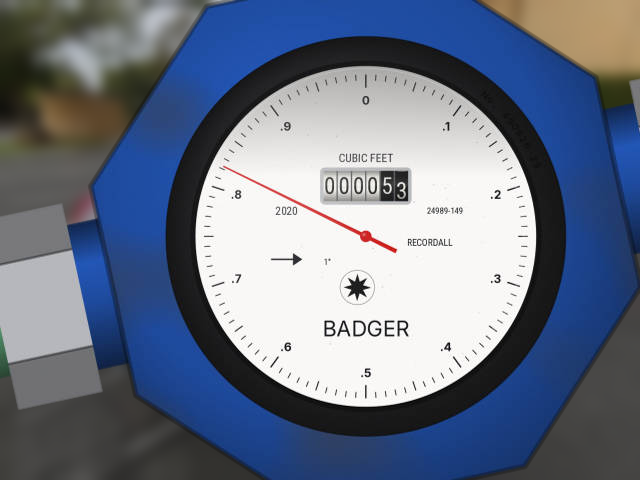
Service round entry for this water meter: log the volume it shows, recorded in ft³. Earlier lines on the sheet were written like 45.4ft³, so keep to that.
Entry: 52.82ft³
